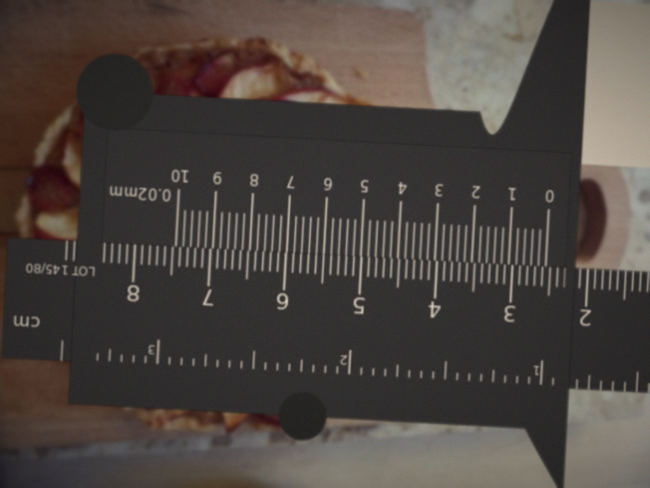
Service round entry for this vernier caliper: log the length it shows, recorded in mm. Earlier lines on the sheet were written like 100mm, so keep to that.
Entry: 25.6mm
